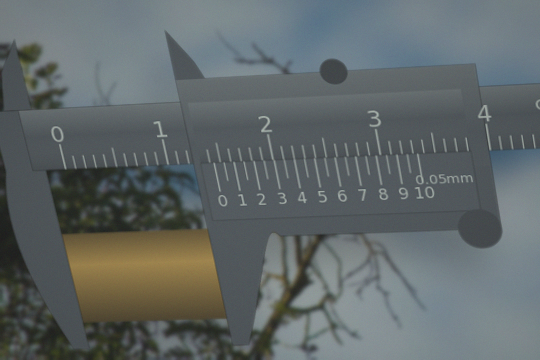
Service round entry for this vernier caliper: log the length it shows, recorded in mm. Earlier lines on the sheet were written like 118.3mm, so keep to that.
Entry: 14.4mm
